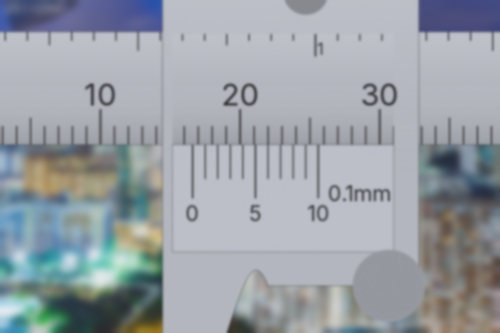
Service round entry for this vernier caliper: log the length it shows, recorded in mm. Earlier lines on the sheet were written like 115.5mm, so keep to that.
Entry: 16.6mm
